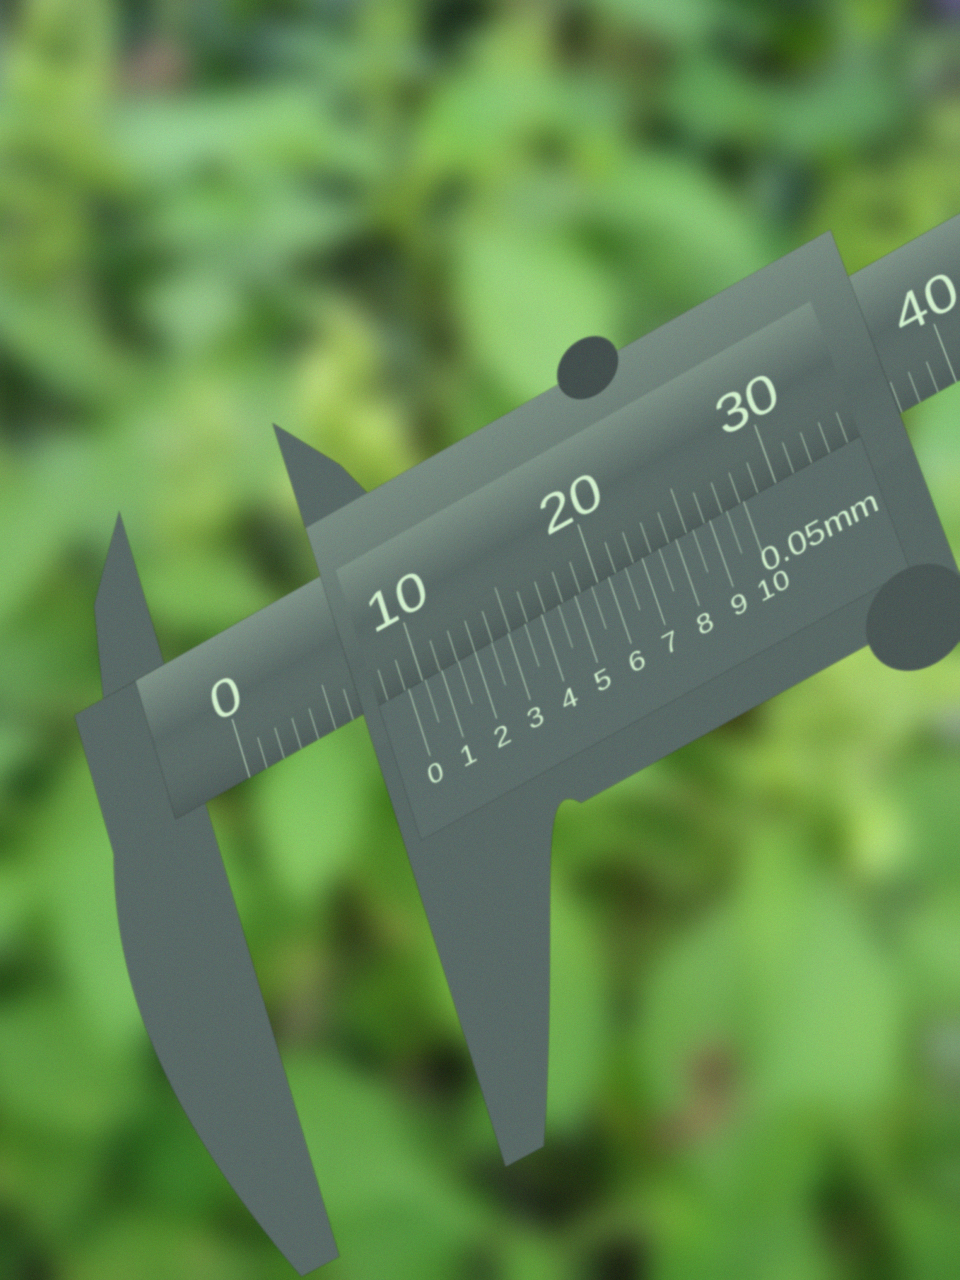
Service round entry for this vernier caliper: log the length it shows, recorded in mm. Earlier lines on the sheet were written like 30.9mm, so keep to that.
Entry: 9.2mm
